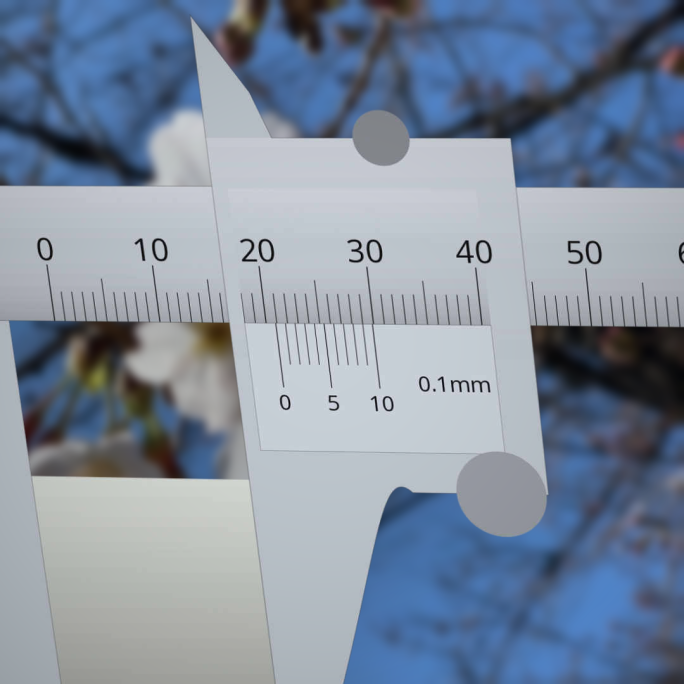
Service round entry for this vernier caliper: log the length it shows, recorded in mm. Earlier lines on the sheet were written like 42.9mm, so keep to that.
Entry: 20.9mm
